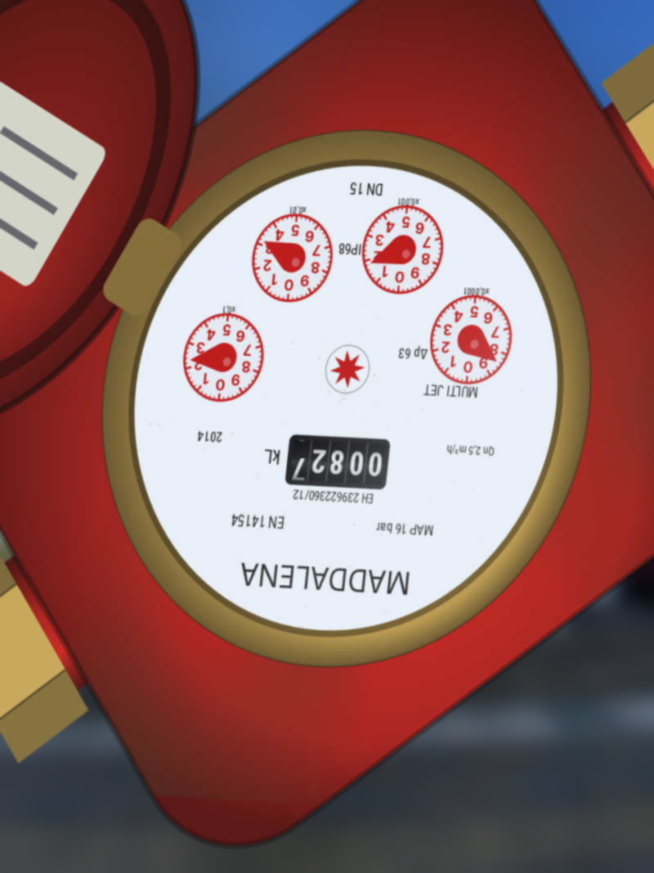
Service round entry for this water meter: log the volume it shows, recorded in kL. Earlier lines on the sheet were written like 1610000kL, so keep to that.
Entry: 827.2318kL
